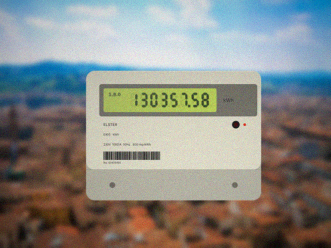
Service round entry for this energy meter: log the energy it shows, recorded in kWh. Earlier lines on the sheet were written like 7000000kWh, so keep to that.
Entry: 130357.58kWh
